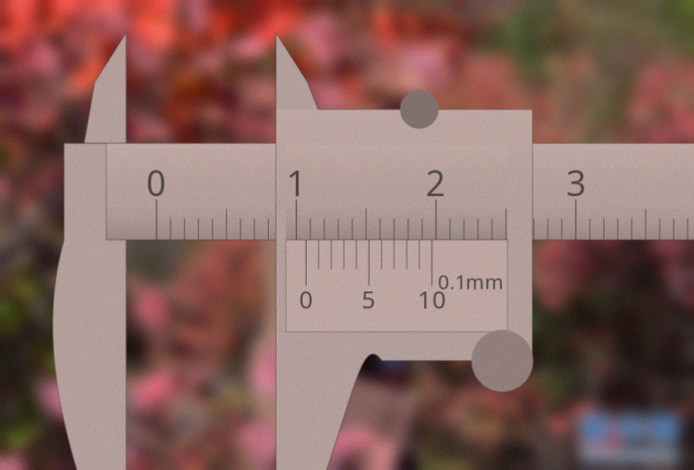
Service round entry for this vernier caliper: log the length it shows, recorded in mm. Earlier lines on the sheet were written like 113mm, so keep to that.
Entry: 10.7mm
